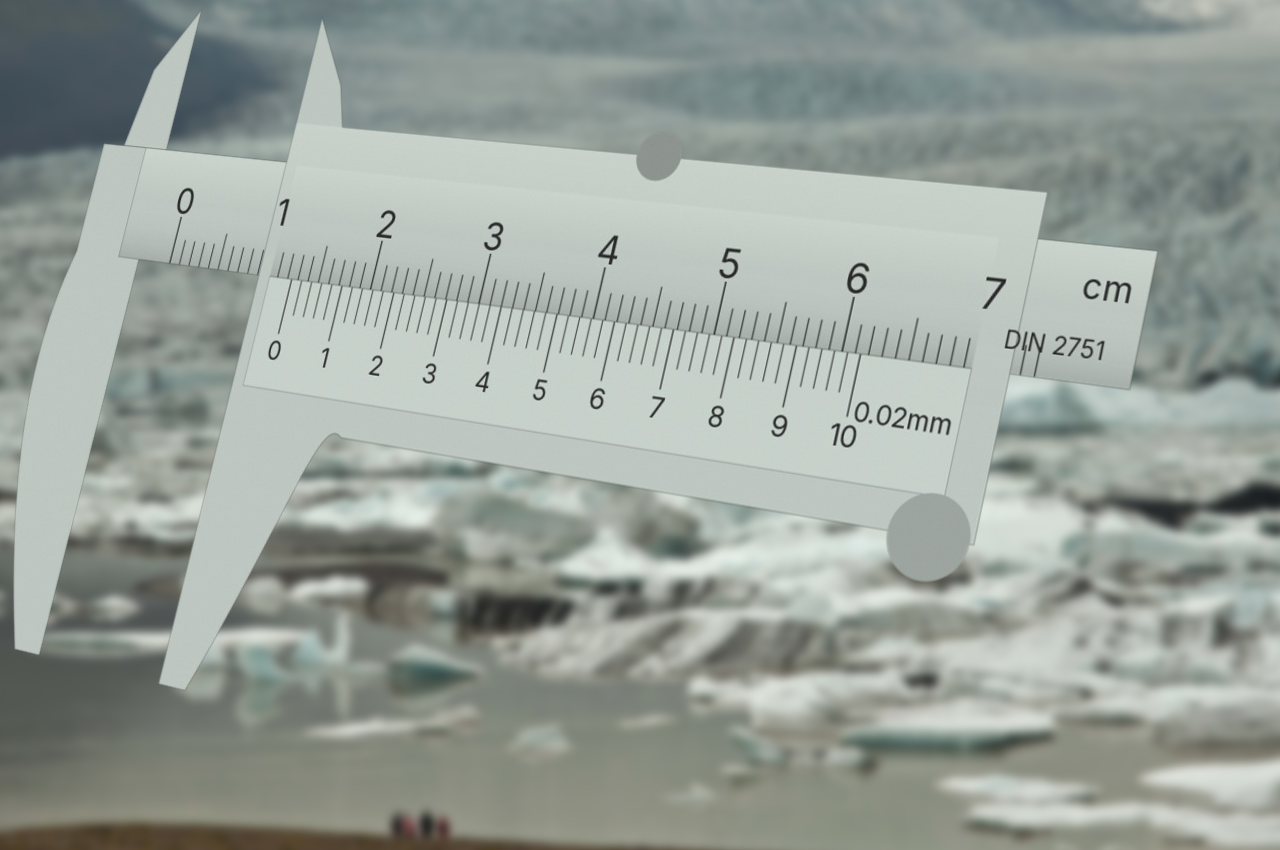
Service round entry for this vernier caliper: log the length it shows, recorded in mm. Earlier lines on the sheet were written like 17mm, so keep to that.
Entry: 12.4mm
